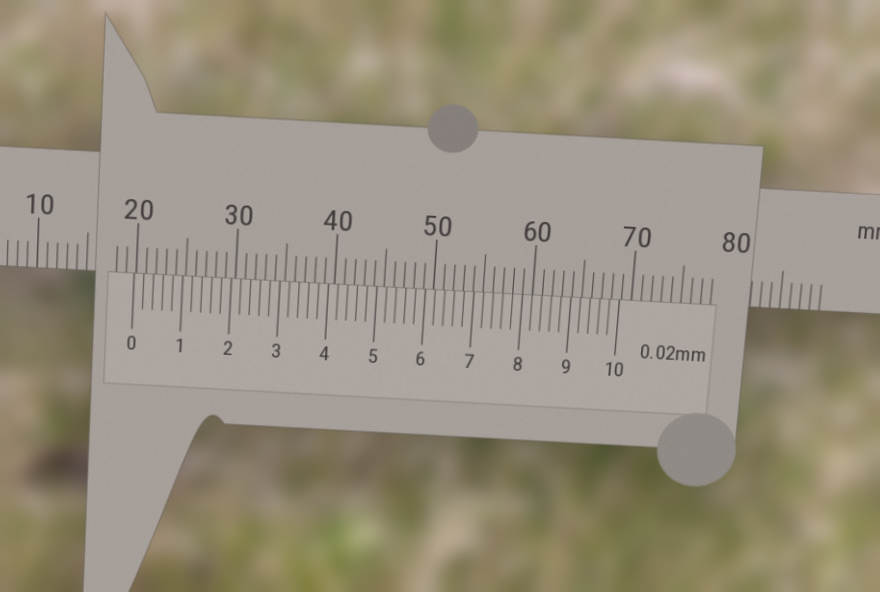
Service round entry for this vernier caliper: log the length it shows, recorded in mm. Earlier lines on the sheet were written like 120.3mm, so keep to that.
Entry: 19.8mm
